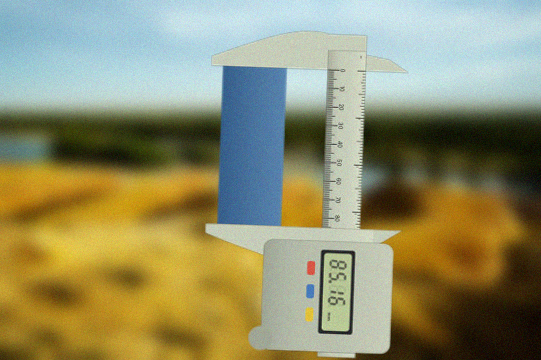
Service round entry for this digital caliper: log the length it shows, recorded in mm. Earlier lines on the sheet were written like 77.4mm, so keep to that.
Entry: 85.16mm
